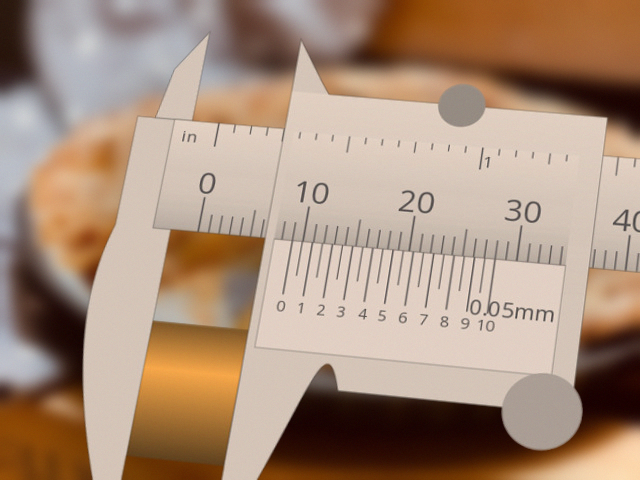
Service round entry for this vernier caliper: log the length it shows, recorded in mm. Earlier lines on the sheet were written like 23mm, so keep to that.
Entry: 9.0mm
